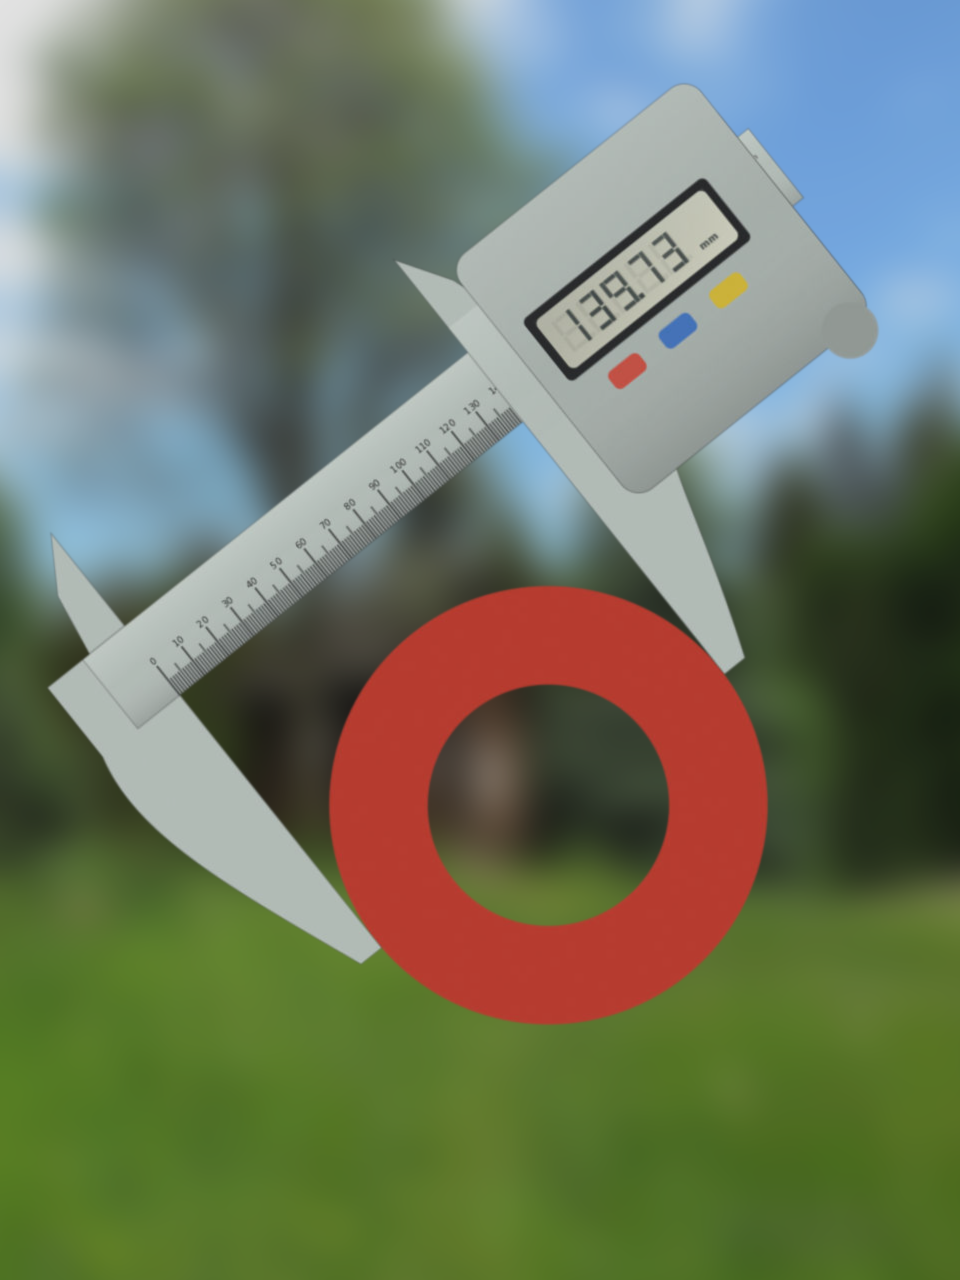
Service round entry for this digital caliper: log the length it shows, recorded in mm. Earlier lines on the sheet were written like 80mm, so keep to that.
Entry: 139.73mm
